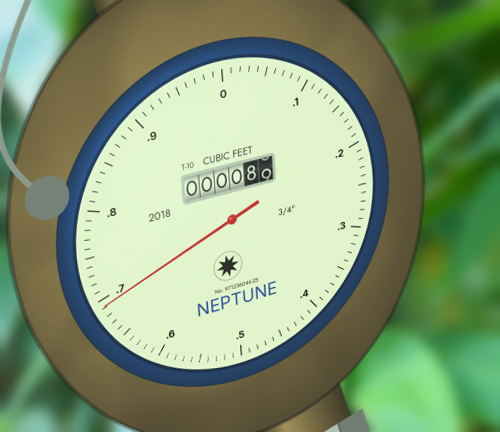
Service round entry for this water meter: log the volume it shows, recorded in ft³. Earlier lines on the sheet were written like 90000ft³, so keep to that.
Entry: 88.69ft³
